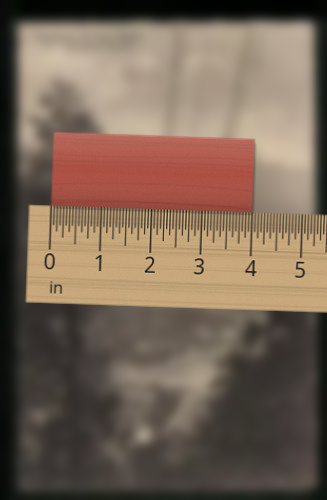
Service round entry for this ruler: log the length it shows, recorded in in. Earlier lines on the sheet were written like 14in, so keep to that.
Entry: 4in
